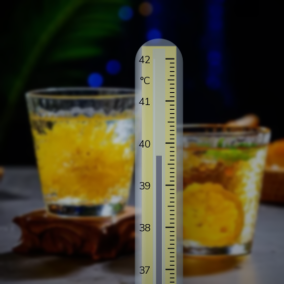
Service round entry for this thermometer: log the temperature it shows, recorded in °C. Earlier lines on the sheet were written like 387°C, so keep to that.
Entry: 39.7°C
